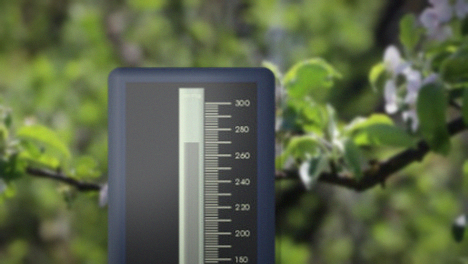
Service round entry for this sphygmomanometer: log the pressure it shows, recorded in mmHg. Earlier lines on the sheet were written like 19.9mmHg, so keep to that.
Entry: 270mmHg
